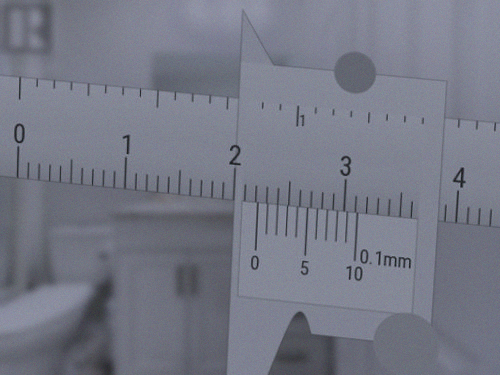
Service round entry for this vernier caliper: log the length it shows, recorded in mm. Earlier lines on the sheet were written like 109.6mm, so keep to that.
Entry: 22.2mm
